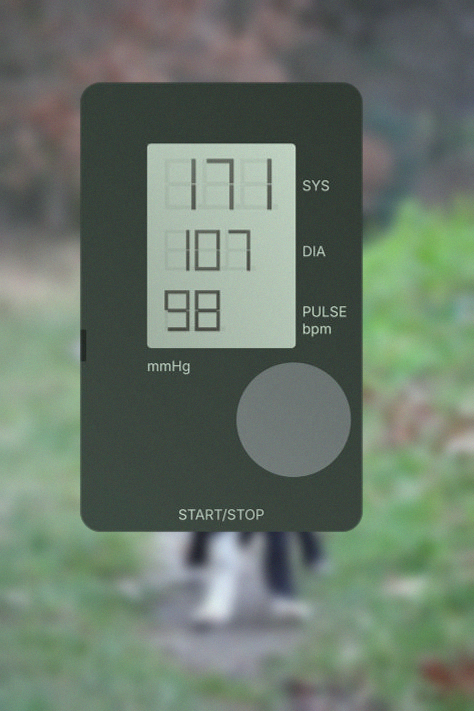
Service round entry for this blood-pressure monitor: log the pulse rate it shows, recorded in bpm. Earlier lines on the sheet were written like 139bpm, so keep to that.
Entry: 98bpm
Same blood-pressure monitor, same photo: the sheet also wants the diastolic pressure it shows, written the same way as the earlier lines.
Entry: 107mmHg
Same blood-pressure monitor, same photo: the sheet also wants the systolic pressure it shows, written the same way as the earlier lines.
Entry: 171mmHg
